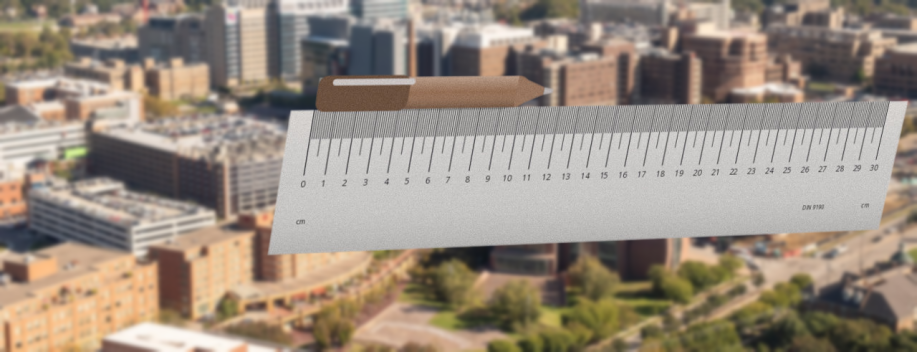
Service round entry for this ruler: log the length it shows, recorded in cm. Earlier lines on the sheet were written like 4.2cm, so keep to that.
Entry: 11.5cm
